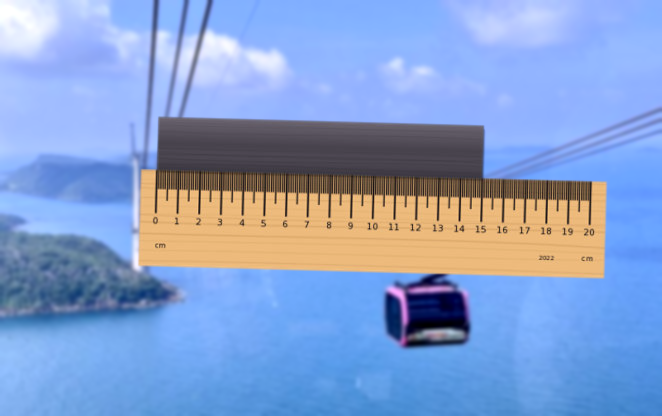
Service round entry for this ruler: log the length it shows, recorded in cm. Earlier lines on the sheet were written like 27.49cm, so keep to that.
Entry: 15cm
